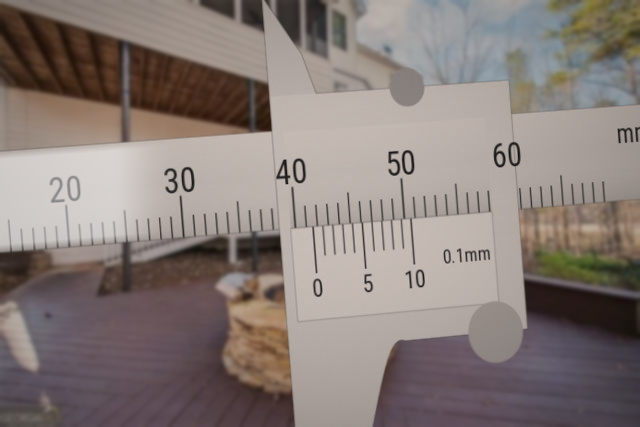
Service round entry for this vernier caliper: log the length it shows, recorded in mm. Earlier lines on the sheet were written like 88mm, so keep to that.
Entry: 41.6mm
